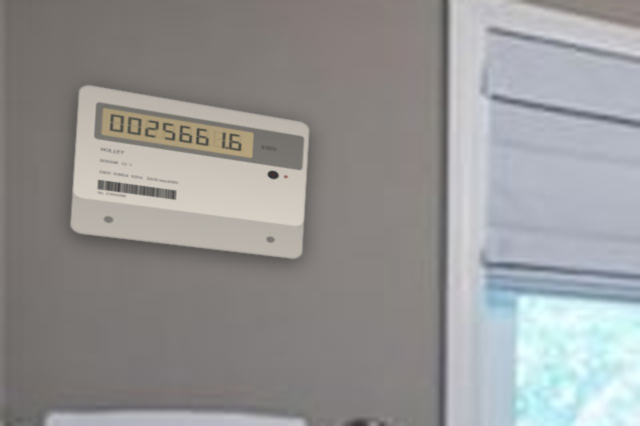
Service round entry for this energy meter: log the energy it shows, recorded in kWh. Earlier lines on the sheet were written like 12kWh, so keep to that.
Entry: 25661.6kWh
